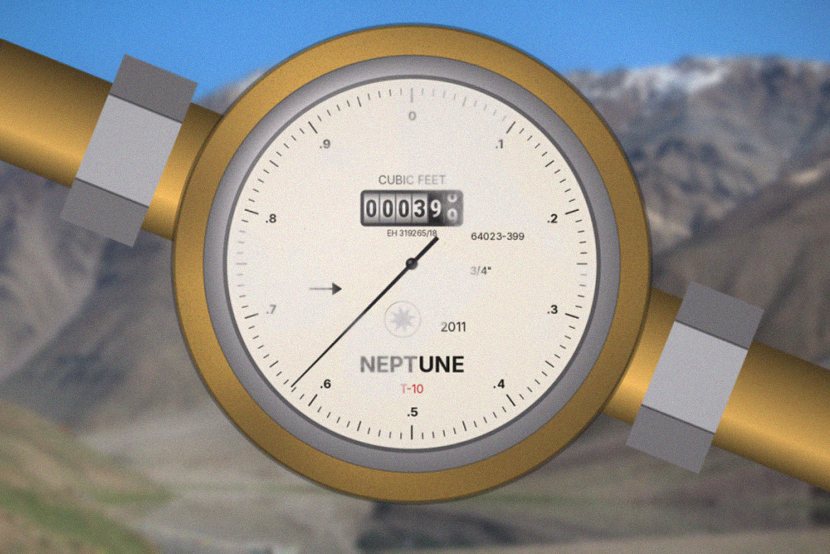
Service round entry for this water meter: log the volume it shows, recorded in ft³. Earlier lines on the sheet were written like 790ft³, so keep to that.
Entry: 398.62ft³
